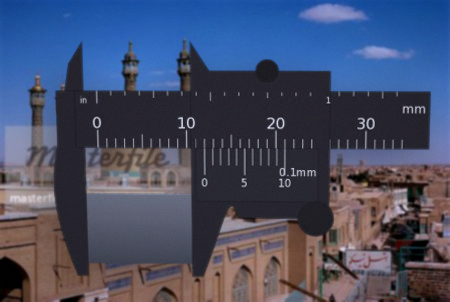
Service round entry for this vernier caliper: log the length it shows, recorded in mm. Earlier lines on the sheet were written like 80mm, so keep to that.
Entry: 12.0mm
